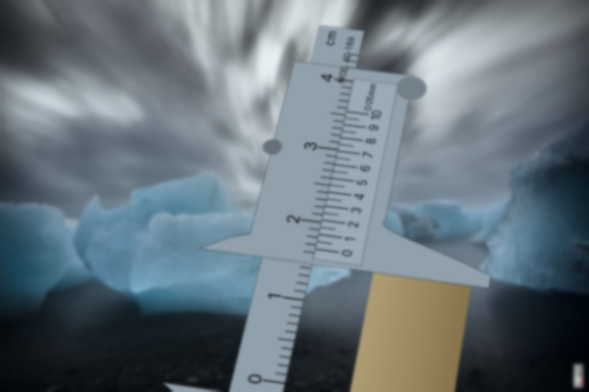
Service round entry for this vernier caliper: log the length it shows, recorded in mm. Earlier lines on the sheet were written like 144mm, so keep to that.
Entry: 16.5mm
